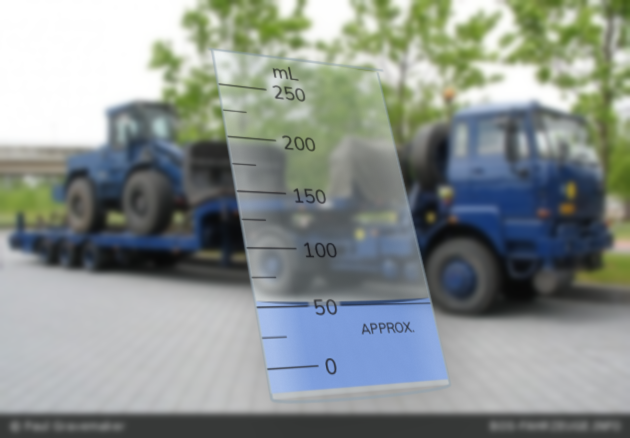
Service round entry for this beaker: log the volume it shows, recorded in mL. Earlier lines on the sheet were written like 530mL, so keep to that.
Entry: 50mL
